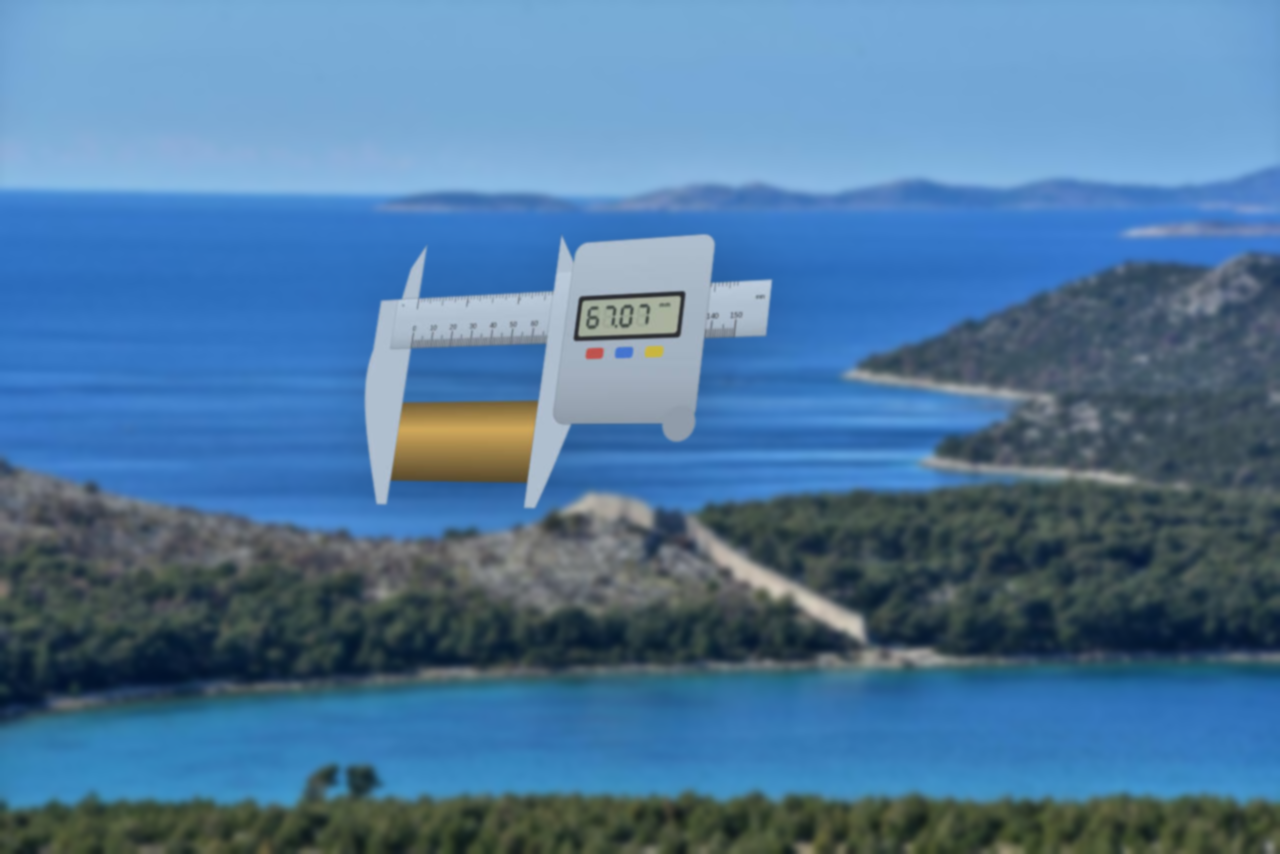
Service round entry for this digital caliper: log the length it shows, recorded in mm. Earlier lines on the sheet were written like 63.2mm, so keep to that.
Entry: 67.07mm
